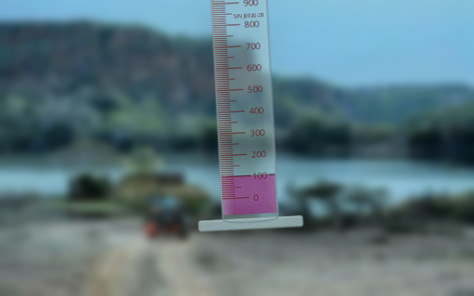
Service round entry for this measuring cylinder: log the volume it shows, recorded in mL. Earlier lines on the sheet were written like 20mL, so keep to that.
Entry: 100mL
